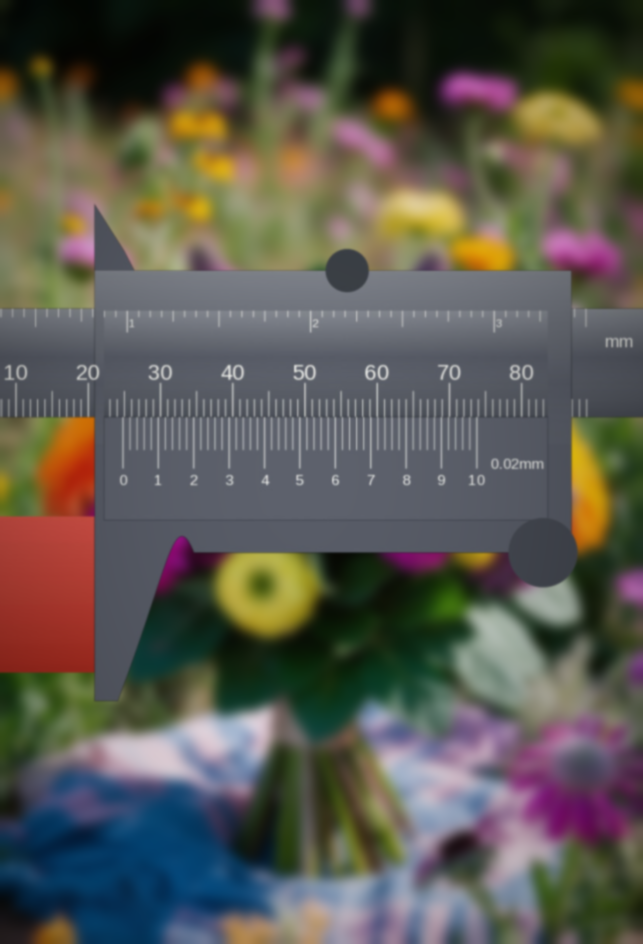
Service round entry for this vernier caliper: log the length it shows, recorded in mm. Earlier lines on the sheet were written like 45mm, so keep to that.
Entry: 24.8mm
